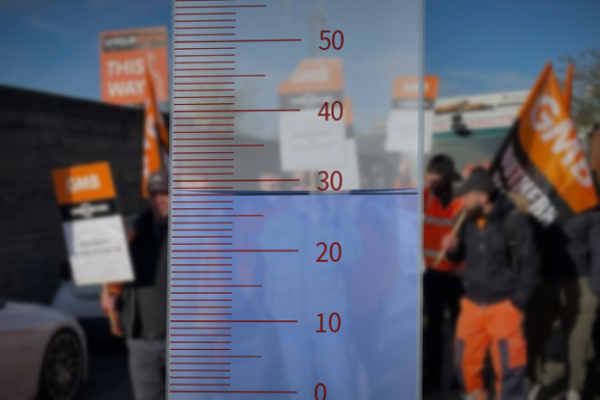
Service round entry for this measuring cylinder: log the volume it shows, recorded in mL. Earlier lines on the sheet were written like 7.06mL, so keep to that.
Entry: 28mL
